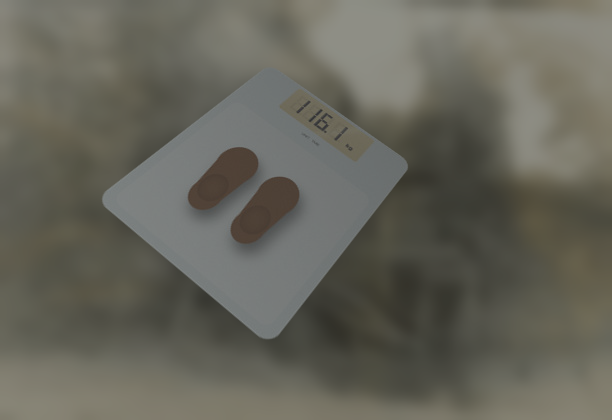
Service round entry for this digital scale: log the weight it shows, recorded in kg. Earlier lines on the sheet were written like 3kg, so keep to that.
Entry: 116.1kg
